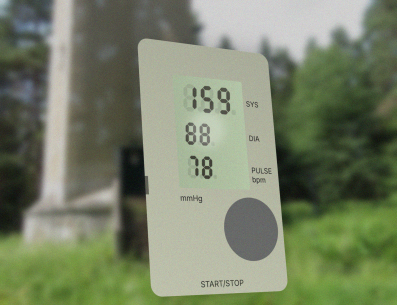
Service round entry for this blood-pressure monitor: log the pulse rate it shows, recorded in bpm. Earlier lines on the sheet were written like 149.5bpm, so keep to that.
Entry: 78bpm
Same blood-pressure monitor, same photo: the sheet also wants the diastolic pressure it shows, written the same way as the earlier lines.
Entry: 88mmHg
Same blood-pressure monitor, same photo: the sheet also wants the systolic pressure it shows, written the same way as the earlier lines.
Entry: 159mmHg
